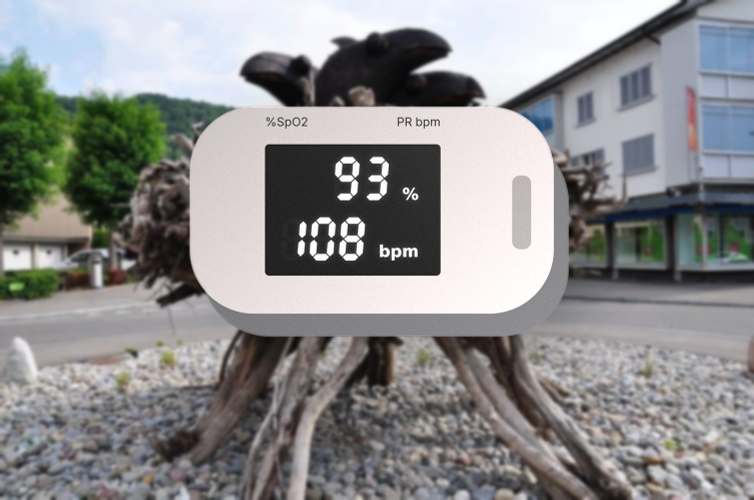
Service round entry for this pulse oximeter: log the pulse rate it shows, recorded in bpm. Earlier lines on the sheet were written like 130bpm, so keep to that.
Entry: 108bpm
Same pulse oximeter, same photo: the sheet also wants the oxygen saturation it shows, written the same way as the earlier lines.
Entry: 93%
